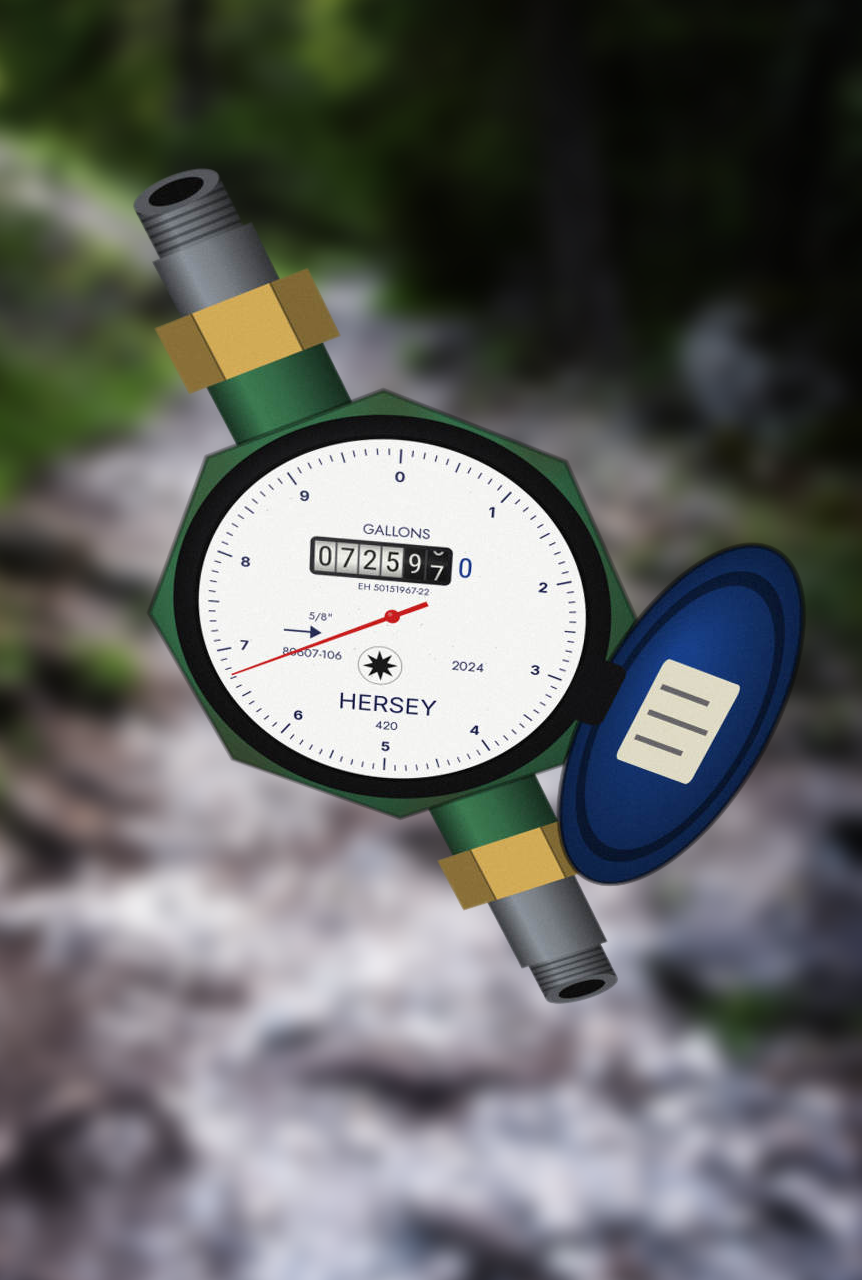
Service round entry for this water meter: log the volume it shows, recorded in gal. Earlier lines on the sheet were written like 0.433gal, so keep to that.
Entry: 725966.7gal
